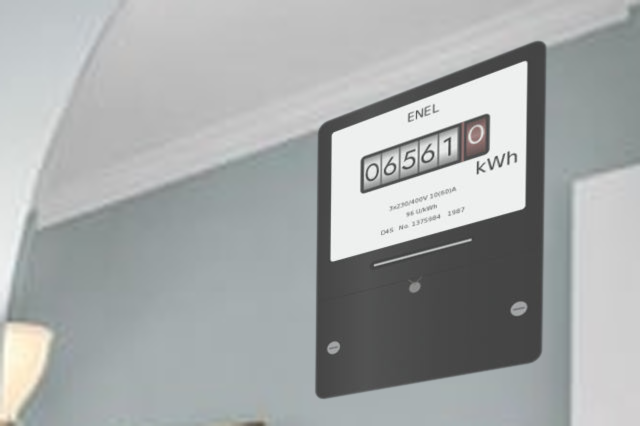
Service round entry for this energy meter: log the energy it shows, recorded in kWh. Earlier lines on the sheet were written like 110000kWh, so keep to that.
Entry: 6561.0kWh
